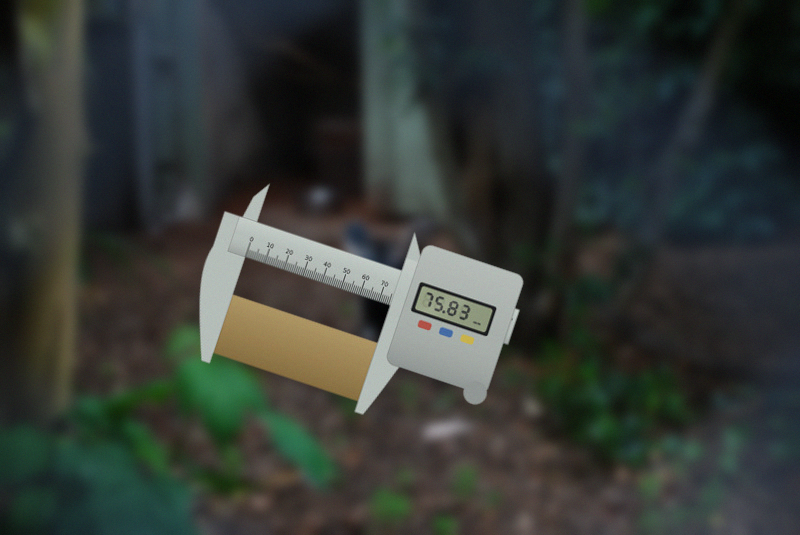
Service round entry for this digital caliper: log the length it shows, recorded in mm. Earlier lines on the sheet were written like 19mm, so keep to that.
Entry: 75.83mm
